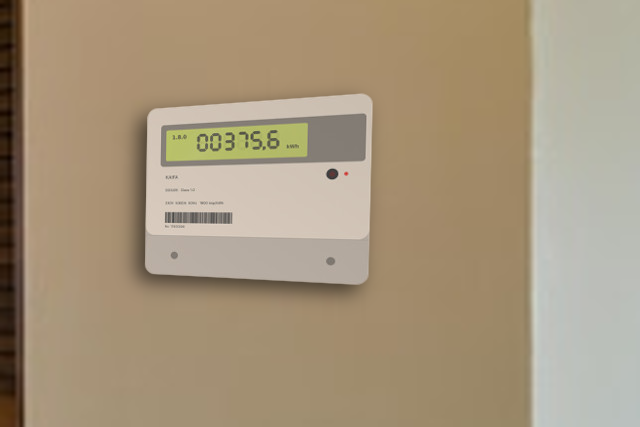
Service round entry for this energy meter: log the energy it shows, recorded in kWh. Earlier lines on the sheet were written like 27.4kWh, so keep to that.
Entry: 375.6kWh
